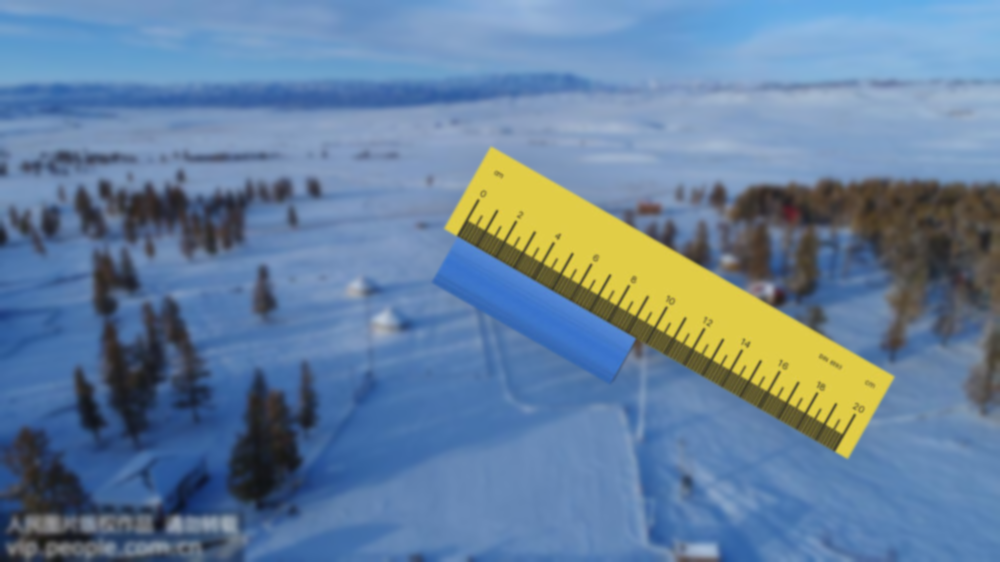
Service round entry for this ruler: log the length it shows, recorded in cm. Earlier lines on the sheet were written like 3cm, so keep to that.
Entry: 9.5cm
